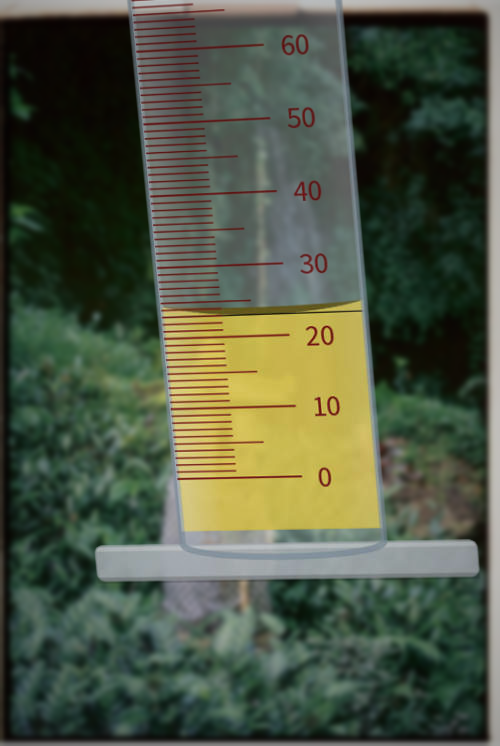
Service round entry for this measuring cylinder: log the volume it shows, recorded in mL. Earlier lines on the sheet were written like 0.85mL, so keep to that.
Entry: 23mL
